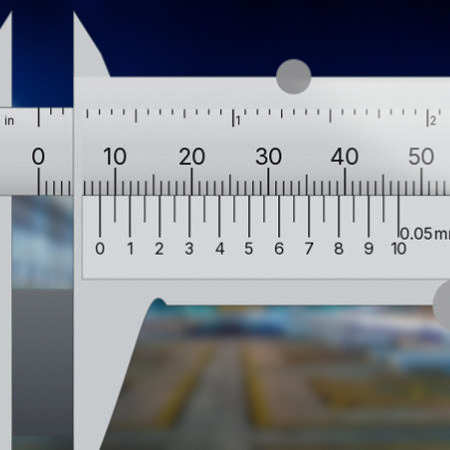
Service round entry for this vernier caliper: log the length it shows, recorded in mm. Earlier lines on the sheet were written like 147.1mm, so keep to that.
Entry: 8.0mm
